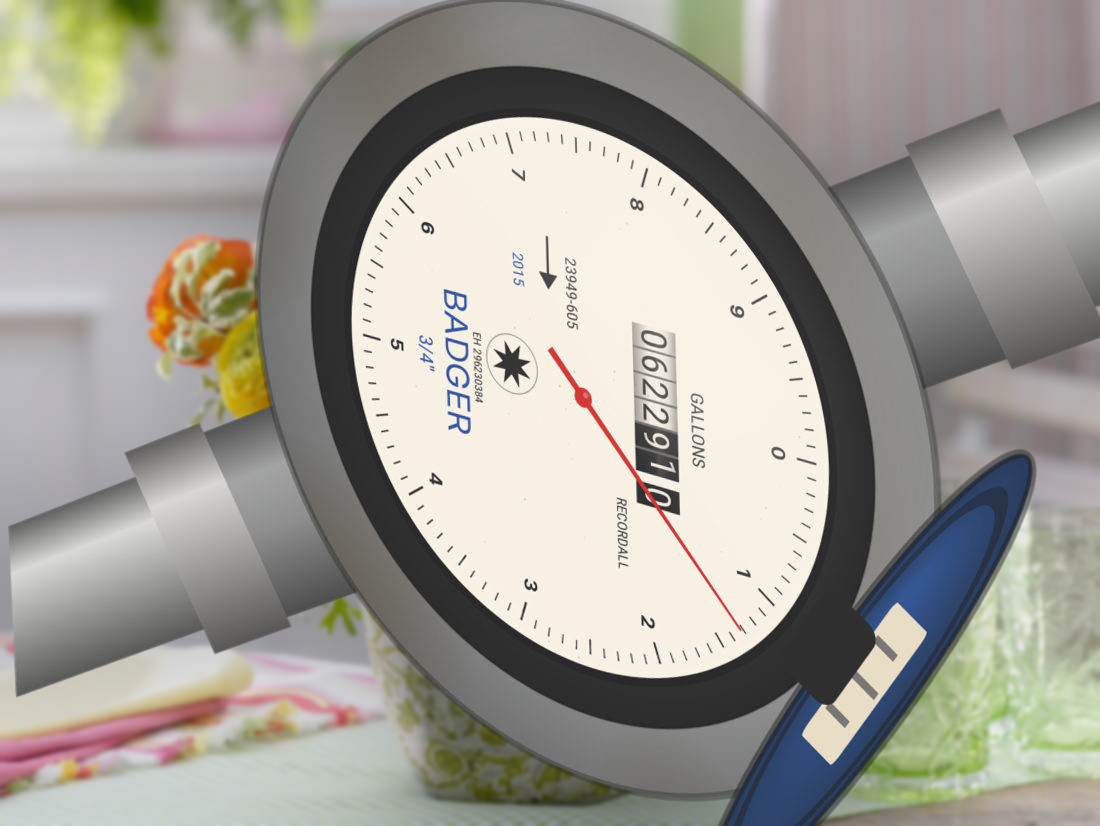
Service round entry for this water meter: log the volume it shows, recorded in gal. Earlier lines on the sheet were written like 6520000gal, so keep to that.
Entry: 622911.3gal
